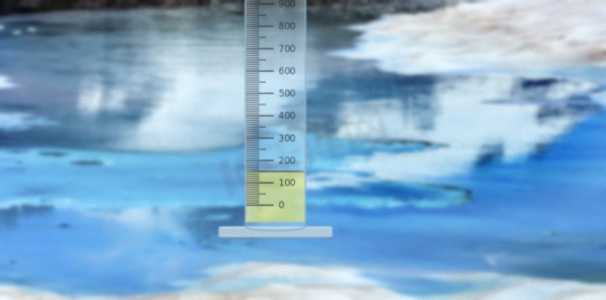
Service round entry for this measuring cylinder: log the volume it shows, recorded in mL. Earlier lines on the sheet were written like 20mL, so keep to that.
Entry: 150mL
